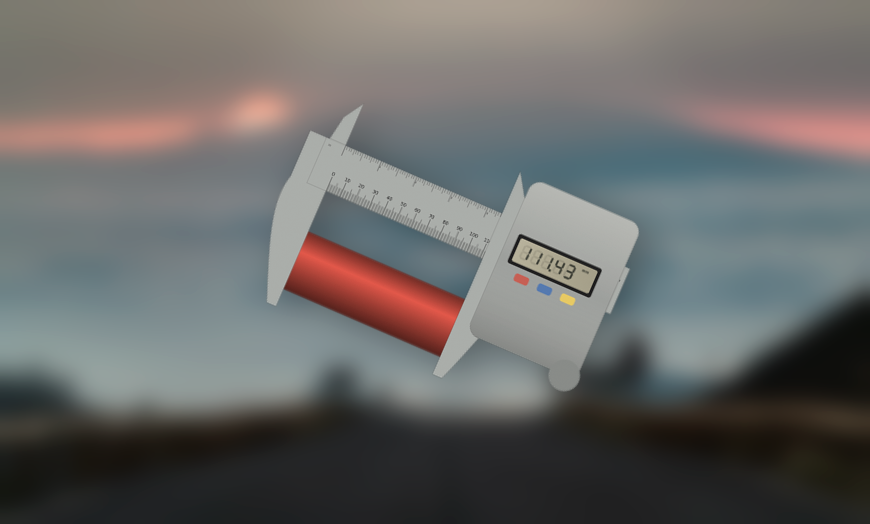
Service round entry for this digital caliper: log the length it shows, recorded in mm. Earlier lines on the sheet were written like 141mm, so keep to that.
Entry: 111.43mm
